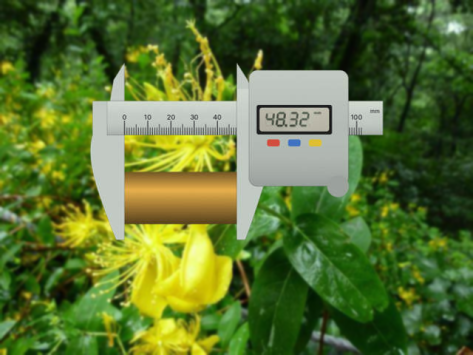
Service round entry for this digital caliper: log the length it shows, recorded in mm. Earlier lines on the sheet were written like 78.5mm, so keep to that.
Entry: 48.32mm
